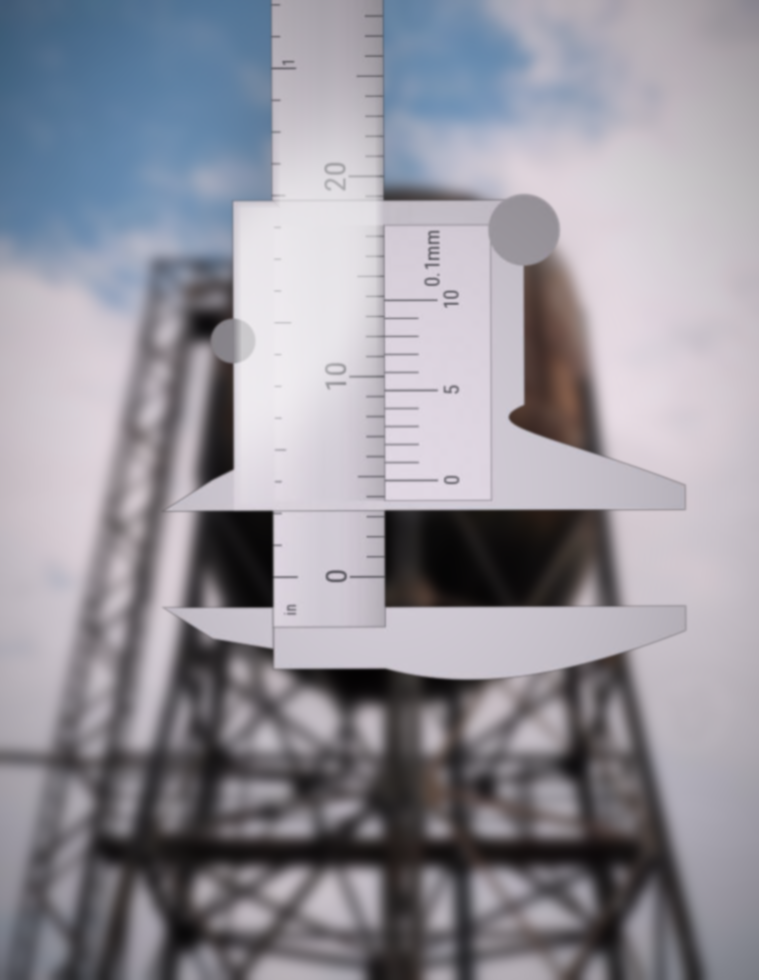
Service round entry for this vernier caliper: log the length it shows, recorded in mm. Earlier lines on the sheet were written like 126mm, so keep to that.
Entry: 4.8mm
